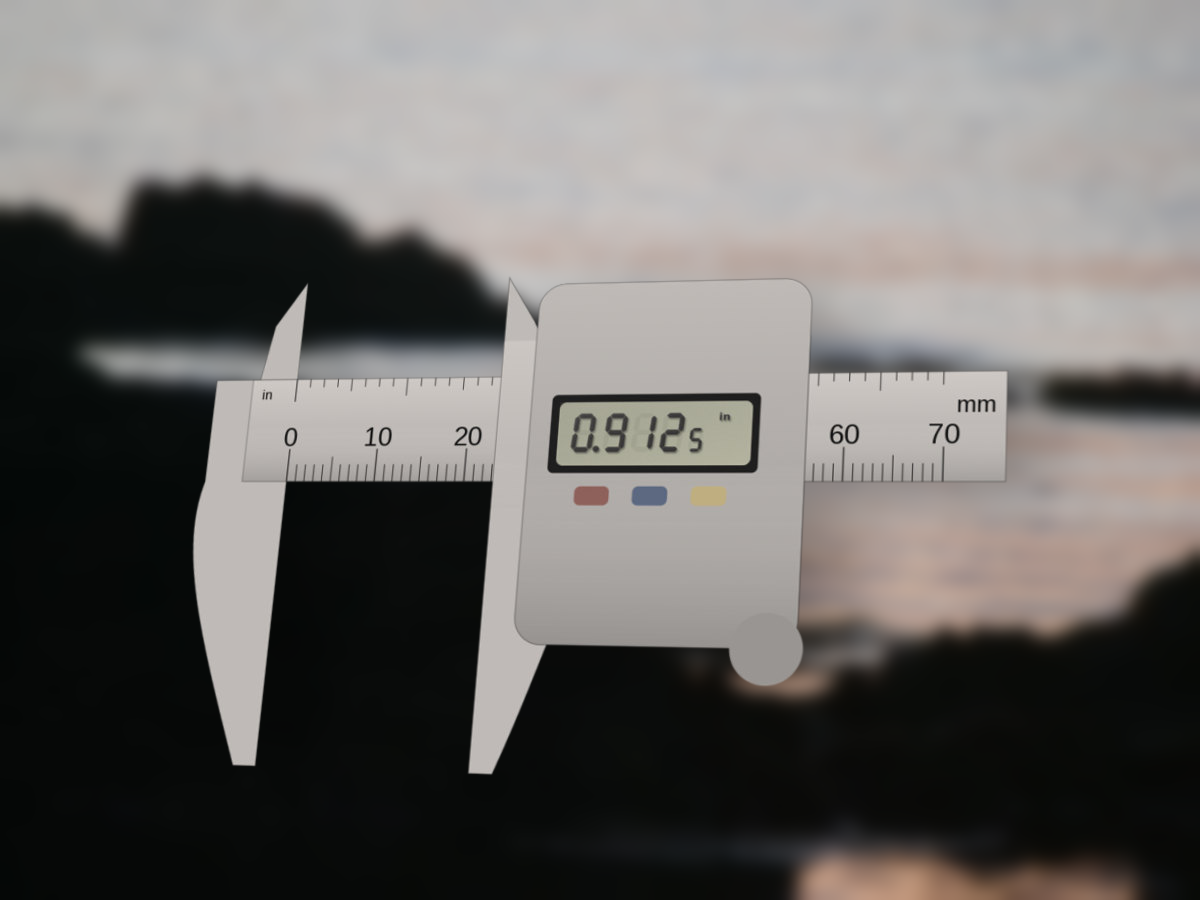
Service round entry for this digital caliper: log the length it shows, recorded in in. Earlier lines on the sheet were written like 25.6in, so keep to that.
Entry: 0.9125in
